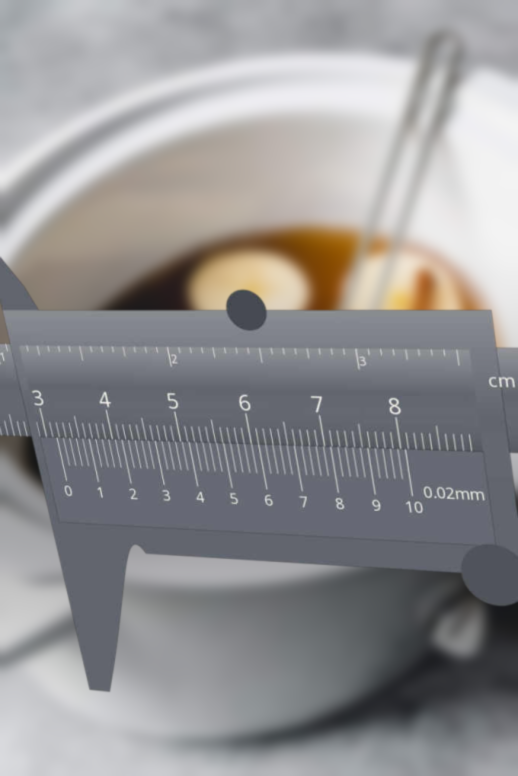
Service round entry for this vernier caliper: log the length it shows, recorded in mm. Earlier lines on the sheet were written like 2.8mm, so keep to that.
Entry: 31.6mm
